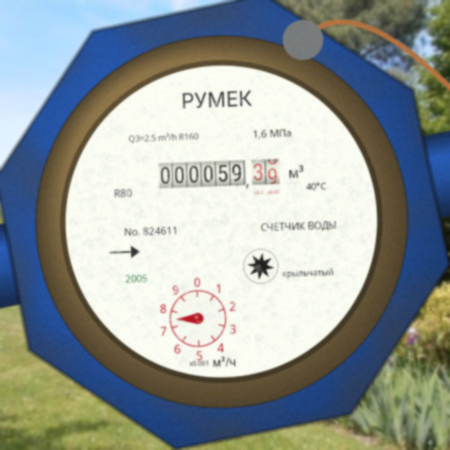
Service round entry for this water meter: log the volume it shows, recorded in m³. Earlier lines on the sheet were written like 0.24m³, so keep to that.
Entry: 59.387m³
